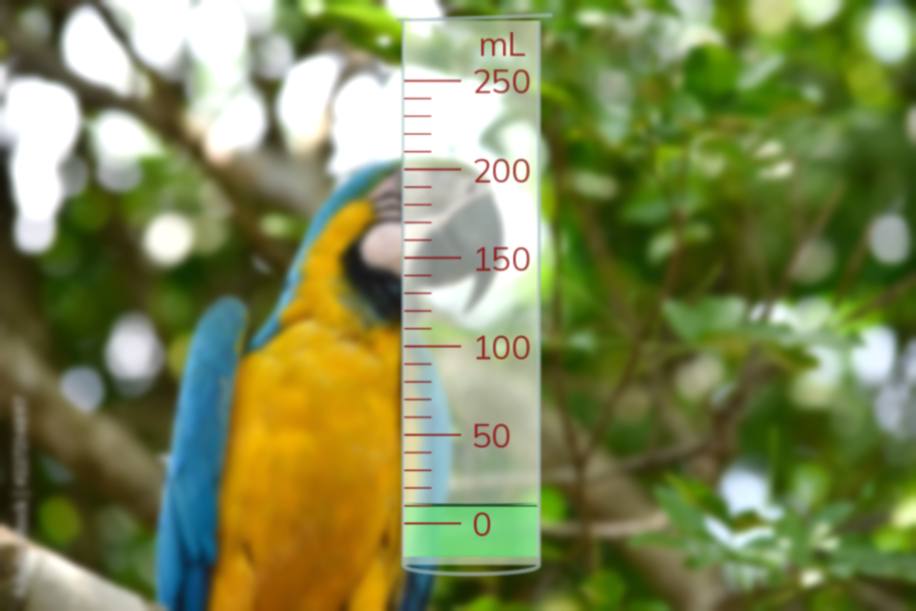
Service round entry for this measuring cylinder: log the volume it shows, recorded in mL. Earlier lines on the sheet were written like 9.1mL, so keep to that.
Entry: 10mL
